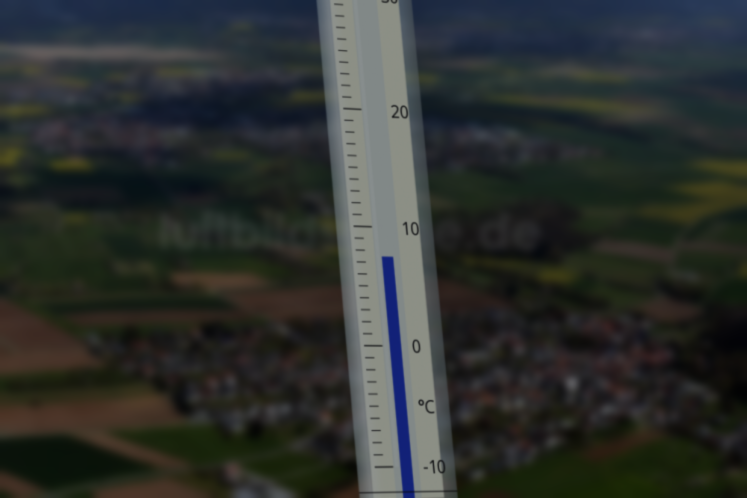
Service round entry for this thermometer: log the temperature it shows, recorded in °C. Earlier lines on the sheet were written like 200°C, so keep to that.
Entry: 7.5°C
